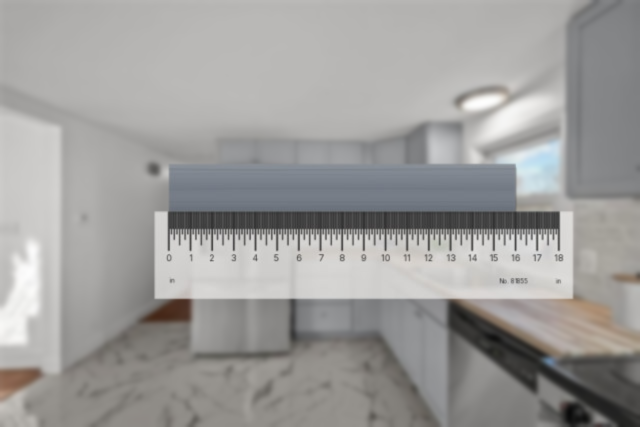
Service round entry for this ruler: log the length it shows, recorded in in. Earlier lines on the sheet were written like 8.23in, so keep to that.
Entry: 16in
